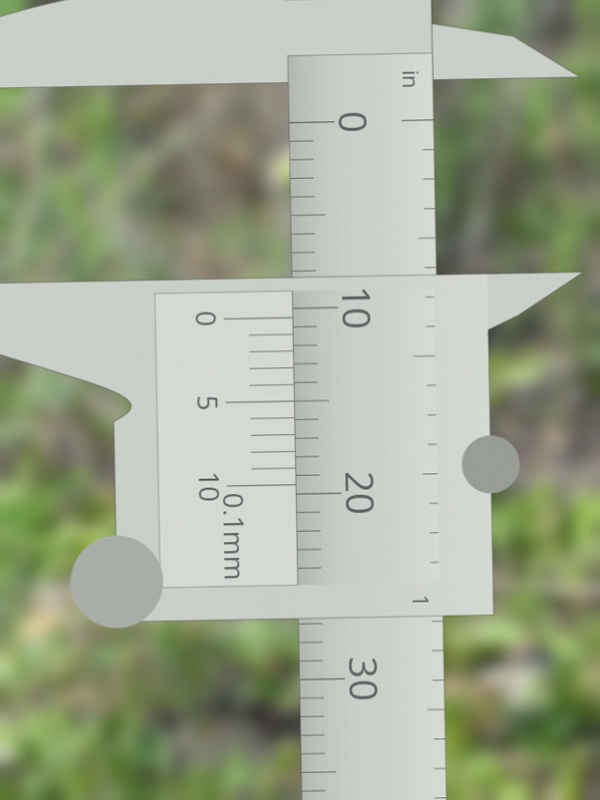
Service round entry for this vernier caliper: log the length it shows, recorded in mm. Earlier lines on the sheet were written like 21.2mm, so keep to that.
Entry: 10.5mm
